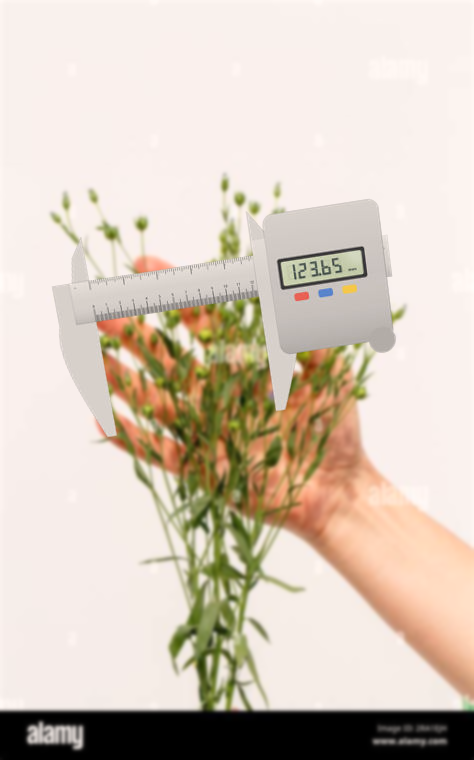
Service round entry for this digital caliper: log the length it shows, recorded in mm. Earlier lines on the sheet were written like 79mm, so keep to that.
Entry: 123.65mm
